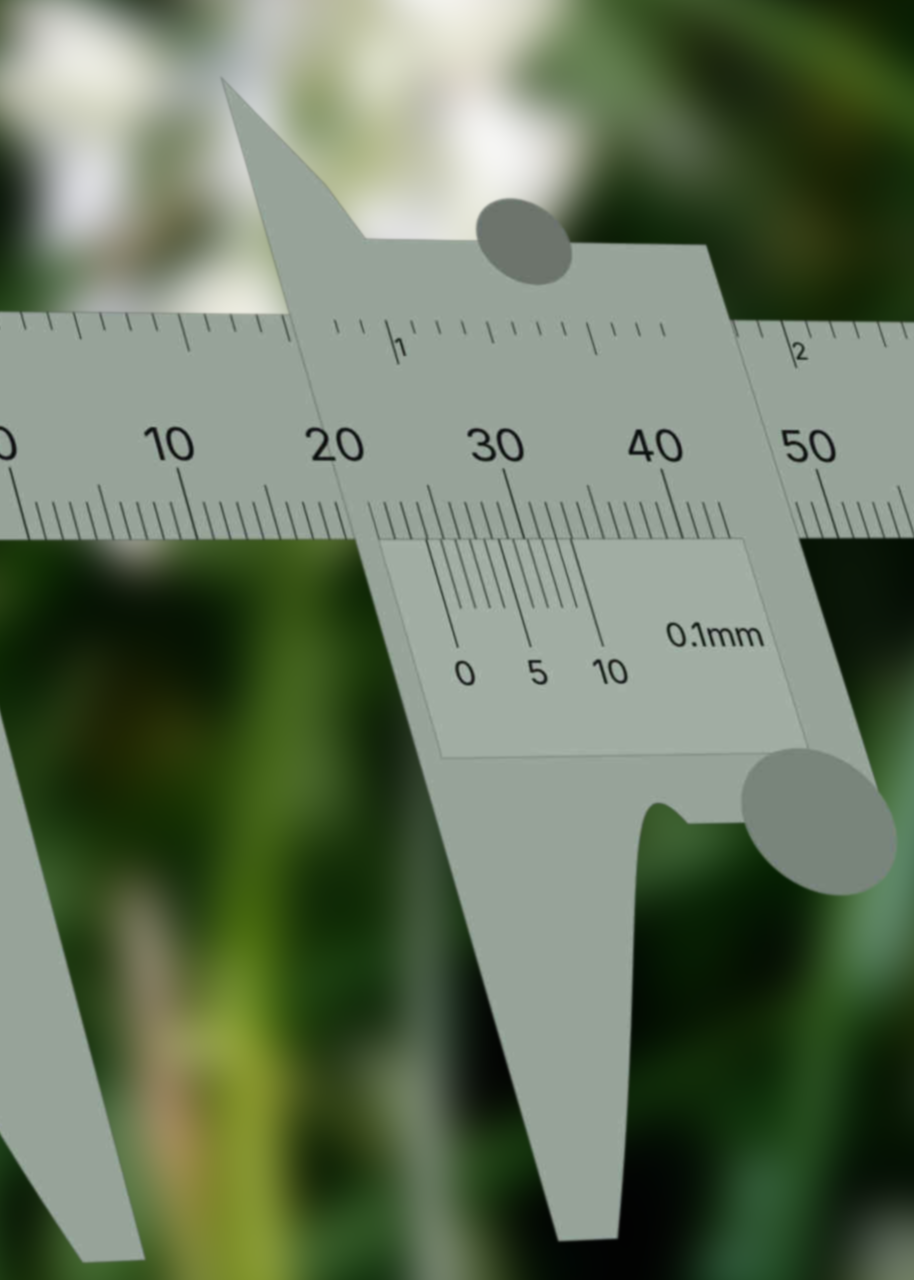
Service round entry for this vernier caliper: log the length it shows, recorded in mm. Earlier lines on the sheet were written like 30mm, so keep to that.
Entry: 23.9mm
